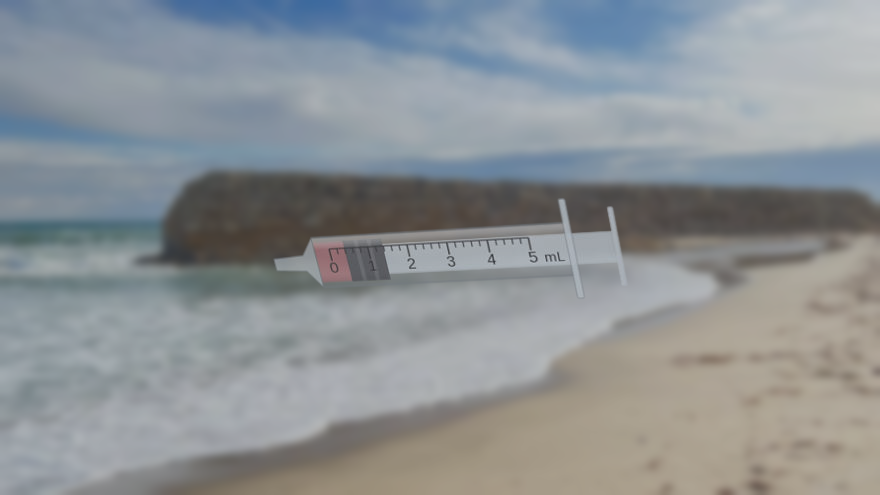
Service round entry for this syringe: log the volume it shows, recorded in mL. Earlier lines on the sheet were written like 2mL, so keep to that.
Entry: 0.4mL
